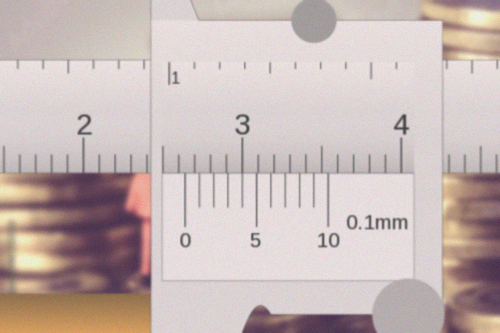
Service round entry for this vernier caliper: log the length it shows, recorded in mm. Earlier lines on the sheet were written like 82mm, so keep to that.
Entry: 26.4mm
